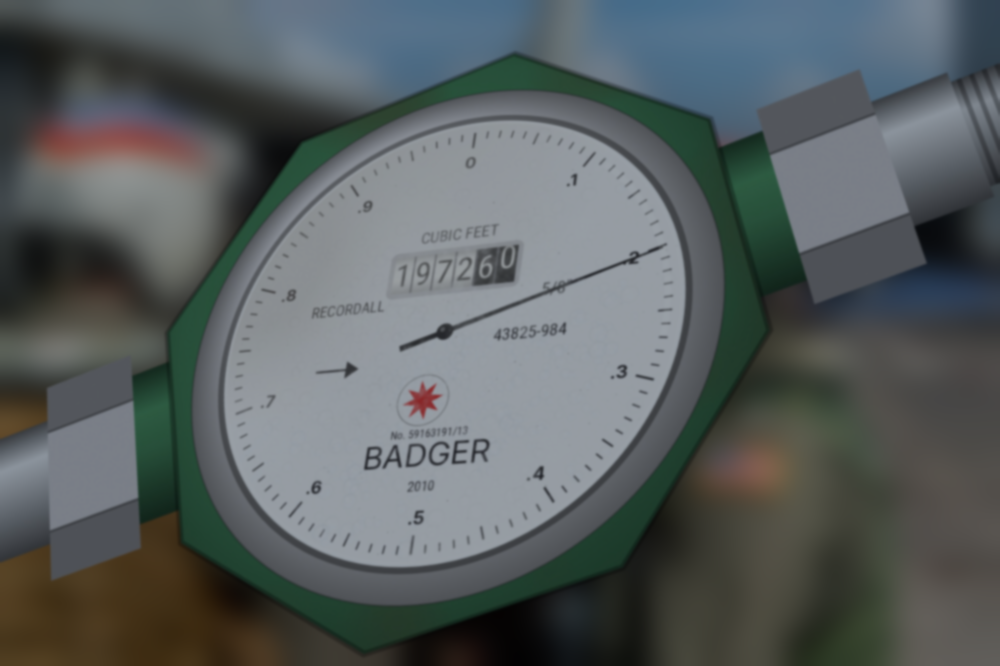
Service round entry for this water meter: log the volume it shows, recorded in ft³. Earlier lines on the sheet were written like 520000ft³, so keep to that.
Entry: 197260.20ft³
